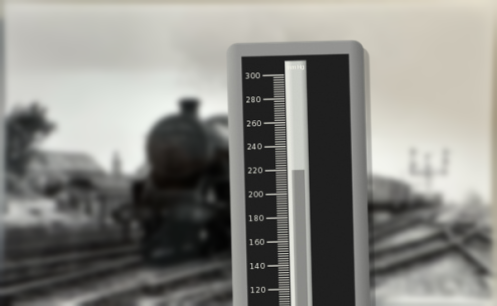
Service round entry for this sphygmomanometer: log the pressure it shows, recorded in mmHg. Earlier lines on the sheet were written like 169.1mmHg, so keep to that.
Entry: 220mmHg
